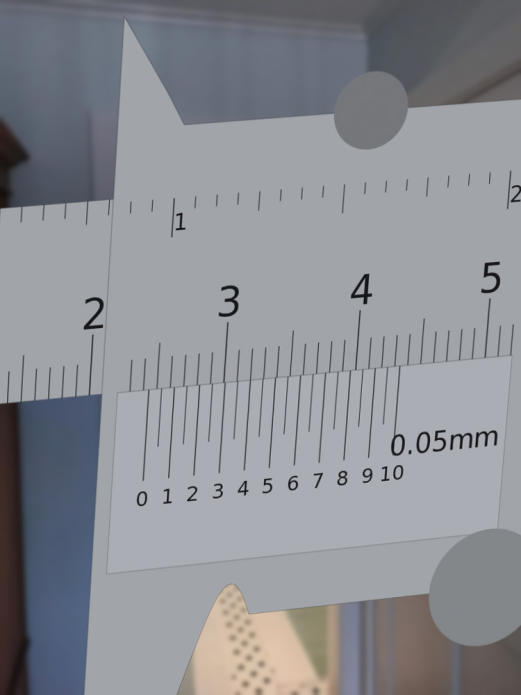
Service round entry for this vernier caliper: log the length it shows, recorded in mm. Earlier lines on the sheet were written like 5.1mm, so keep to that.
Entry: 24.4mm
